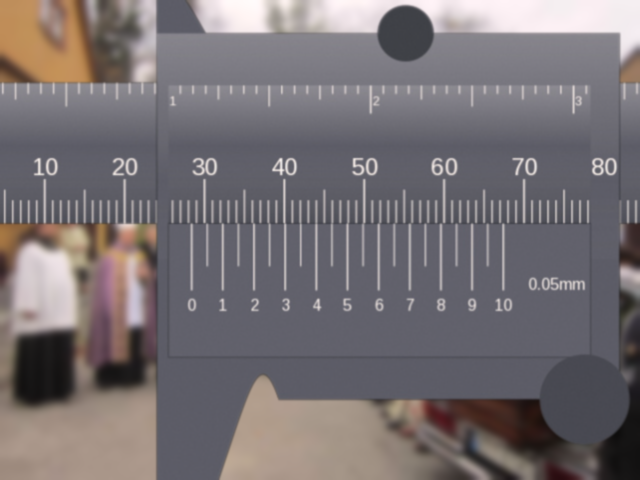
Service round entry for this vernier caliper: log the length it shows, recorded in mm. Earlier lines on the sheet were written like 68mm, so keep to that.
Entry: 28.4mm
